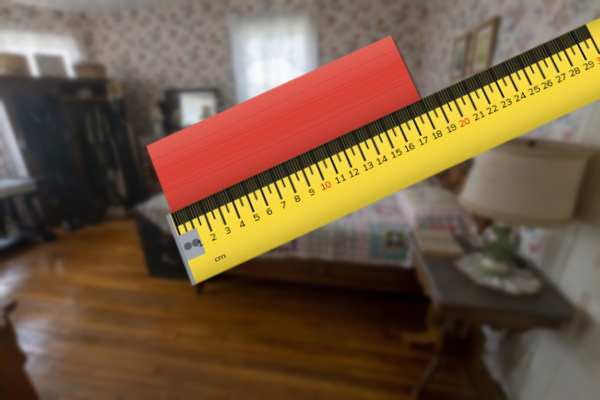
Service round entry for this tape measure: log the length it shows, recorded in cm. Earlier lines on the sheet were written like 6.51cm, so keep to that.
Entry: 18cm
